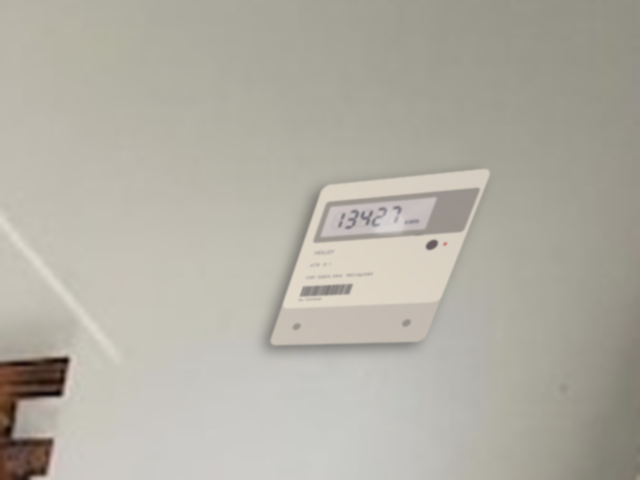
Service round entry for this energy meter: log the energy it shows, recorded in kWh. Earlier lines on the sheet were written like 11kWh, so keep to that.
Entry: 13427kWh
